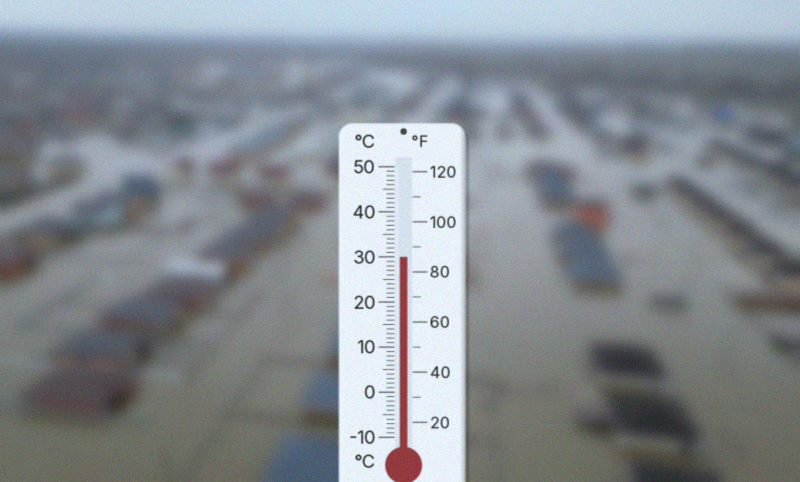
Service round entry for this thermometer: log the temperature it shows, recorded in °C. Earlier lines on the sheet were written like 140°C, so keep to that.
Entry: 30°C
